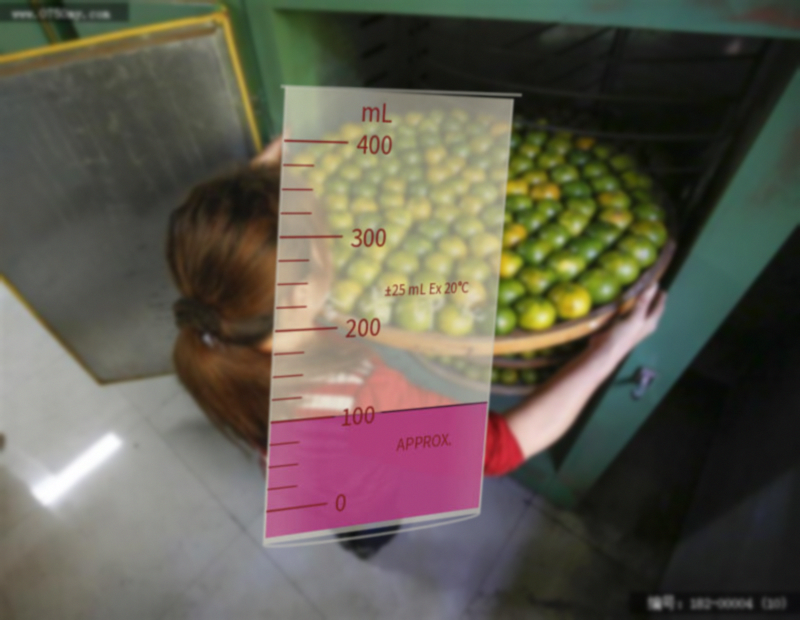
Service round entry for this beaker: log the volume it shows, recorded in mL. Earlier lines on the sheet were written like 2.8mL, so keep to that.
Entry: 100mL
